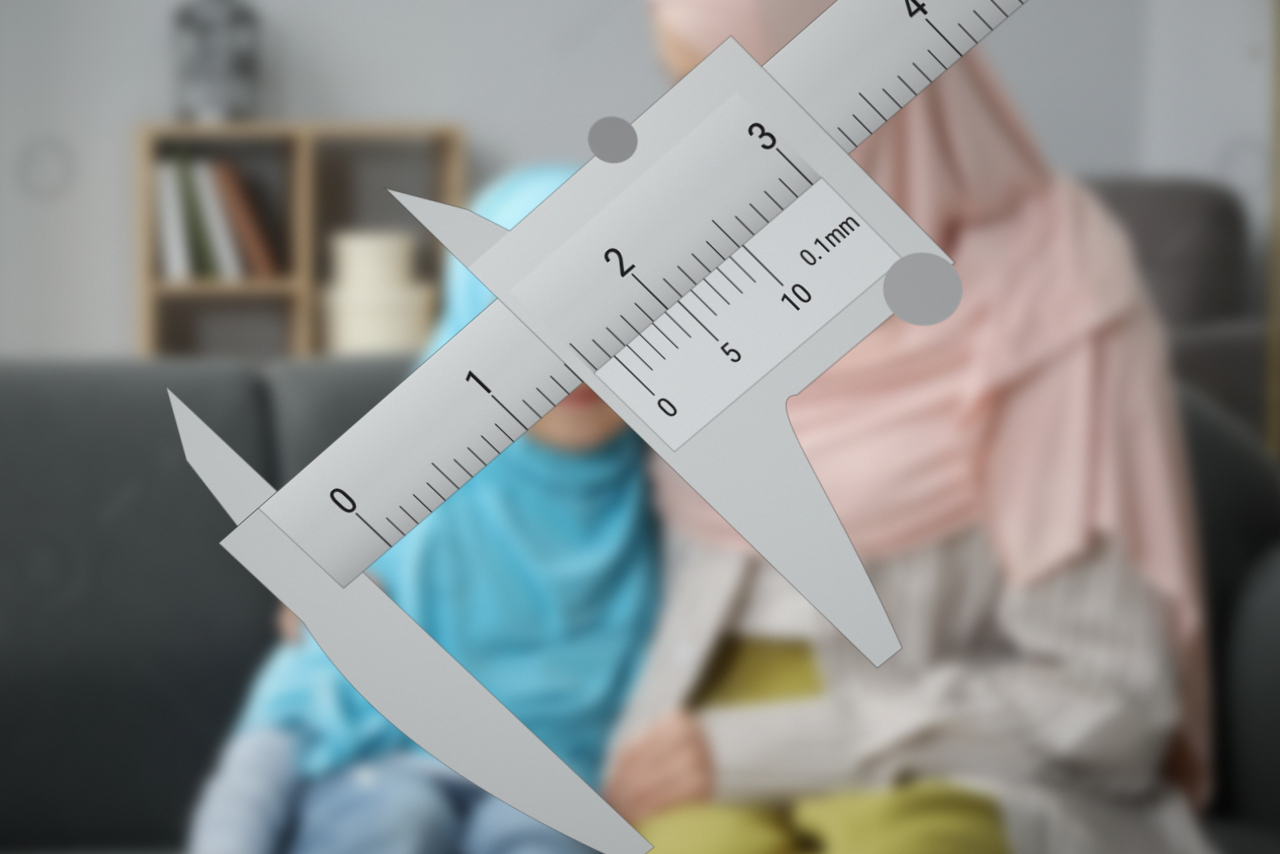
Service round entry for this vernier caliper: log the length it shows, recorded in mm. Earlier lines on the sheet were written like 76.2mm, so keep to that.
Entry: 16.2mm
